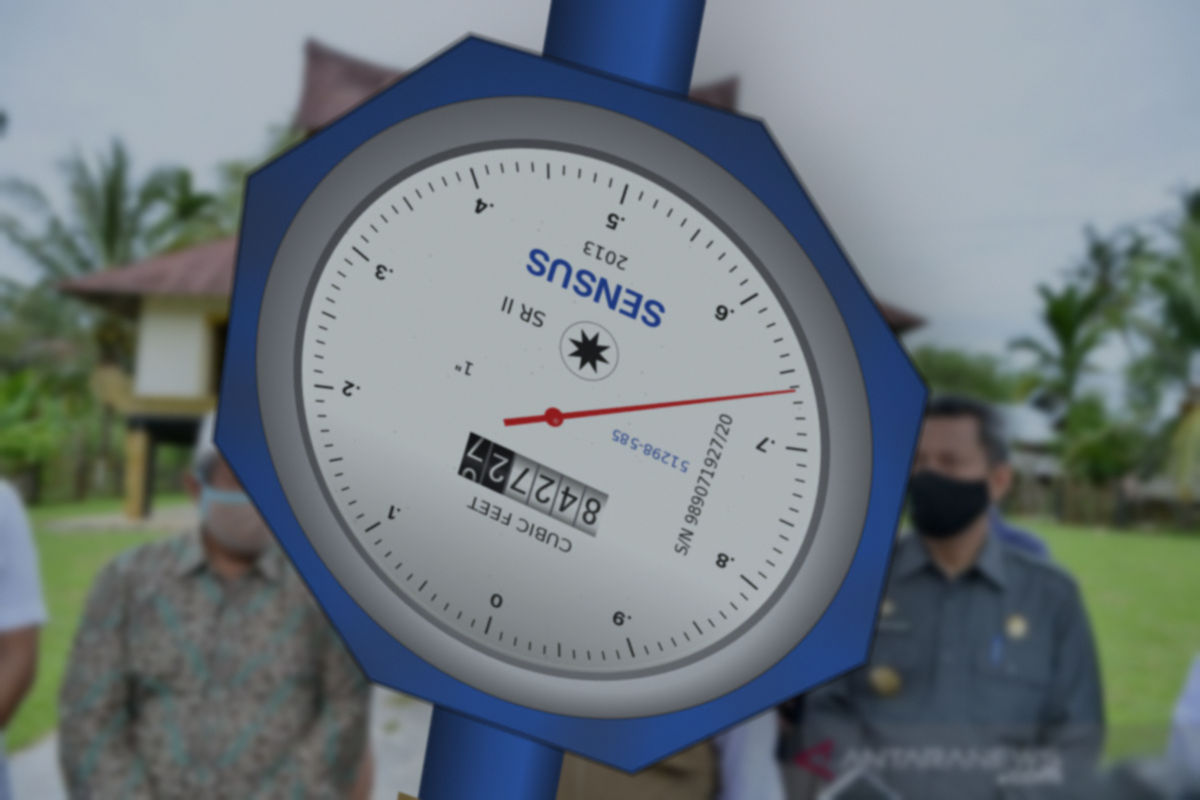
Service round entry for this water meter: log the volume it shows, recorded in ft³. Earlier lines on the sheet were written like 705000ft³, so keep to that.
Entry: 842726.66ft³
